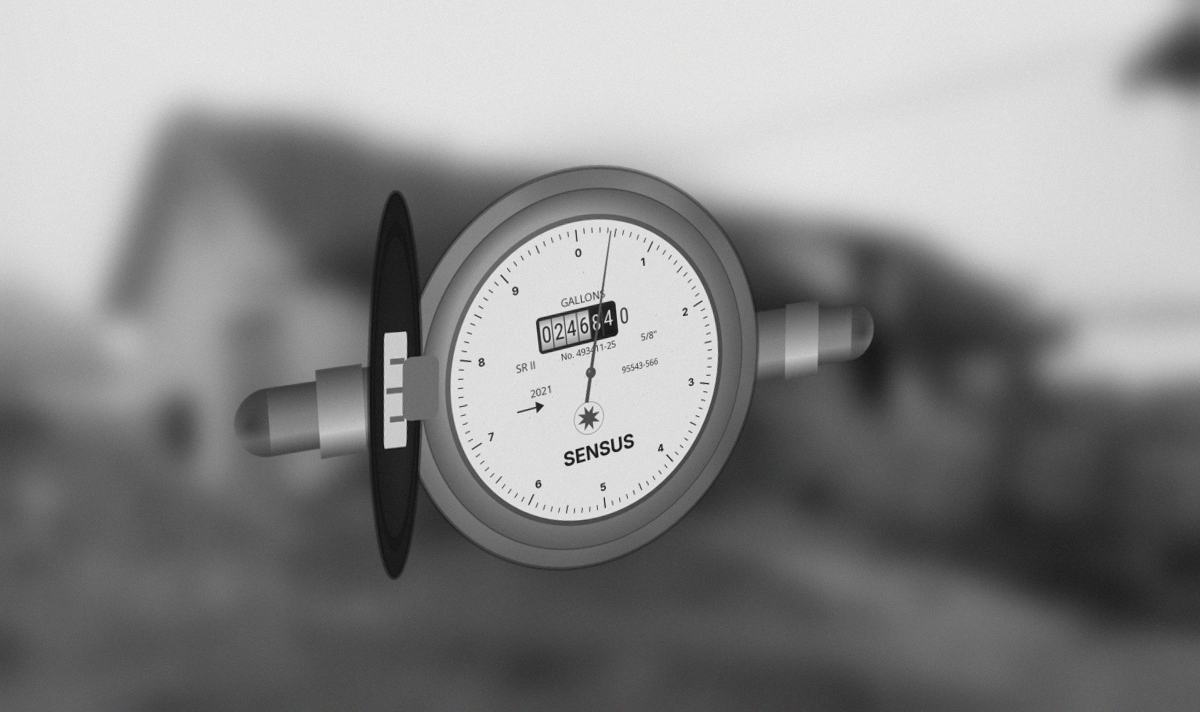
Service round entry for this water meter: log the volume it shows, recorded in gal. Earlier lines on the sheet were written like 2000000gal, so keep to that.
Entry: 246840.4gal
